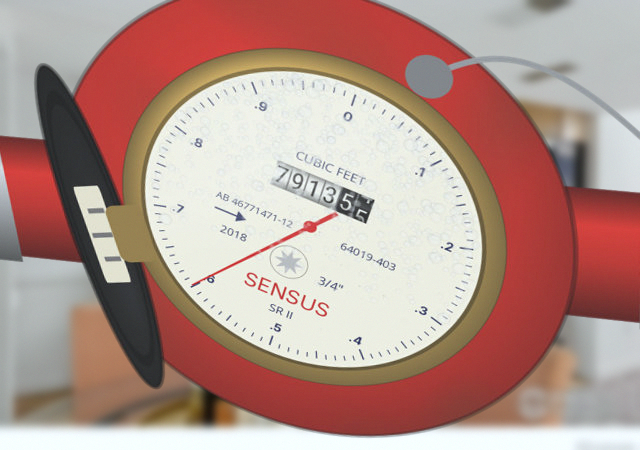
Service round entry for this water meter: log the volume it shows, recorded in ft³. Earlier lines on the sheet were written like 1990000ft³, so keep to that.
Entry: 791354.60ft³
